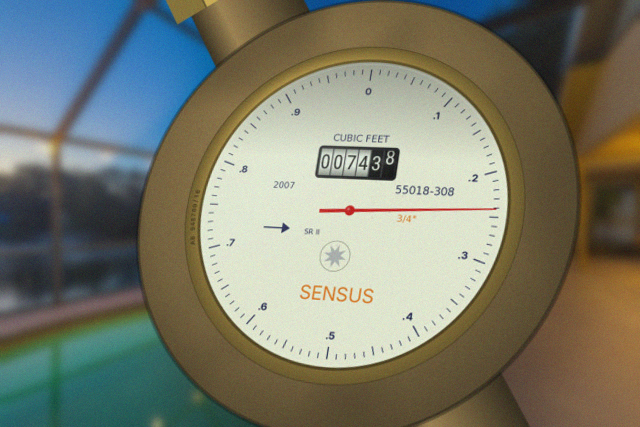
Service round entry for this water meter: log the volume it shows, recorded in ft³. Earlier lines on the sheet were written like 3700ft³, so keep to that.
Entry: 7438.24ft³
